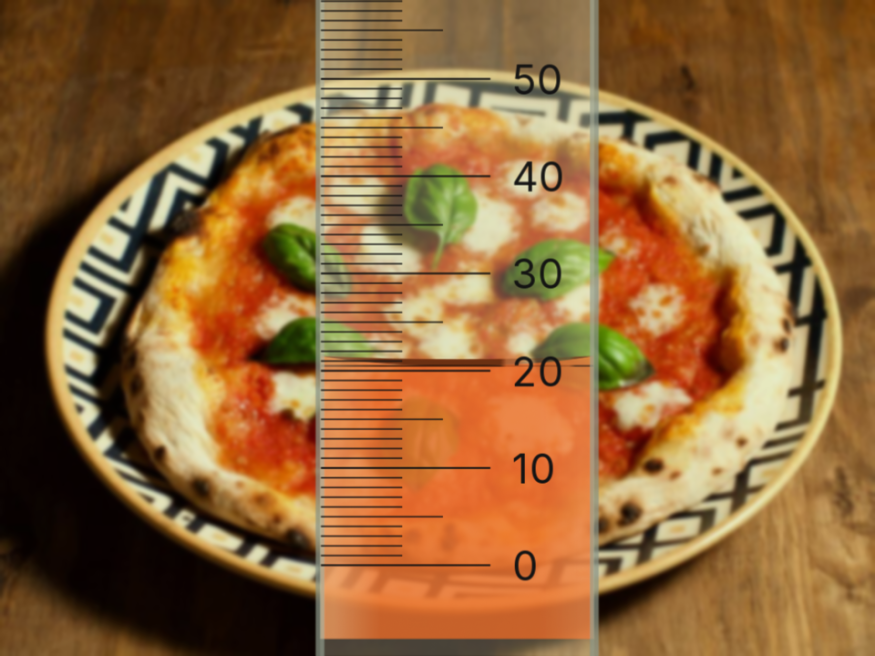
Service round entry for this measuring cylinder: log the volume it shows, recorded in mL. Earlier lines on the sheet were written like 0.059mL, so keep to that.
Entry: 20.5mL
